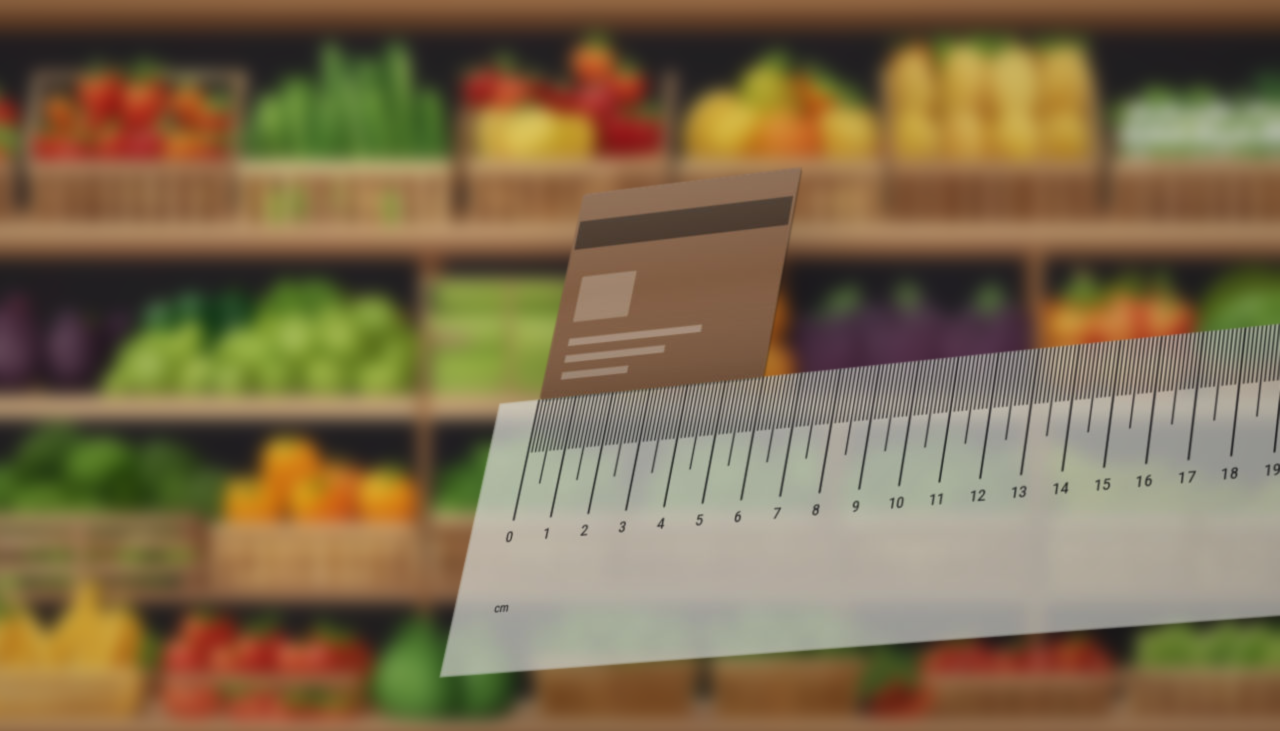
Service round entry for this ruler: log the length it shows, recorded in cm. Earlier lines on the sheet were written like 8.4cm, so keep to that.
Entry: 6cm
